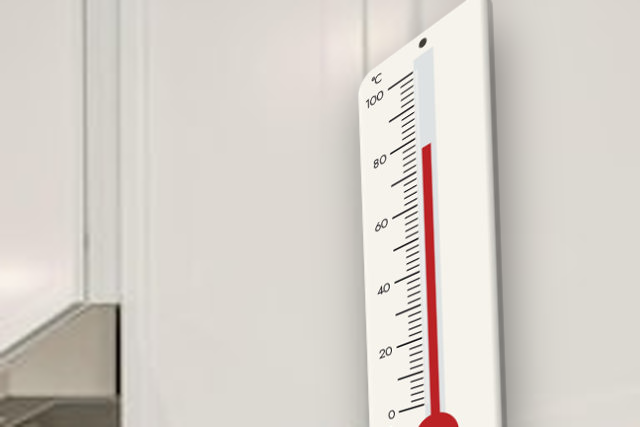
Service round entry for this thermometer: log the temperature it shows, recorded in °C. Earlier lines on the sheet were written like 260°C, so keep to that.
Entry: 76°C
